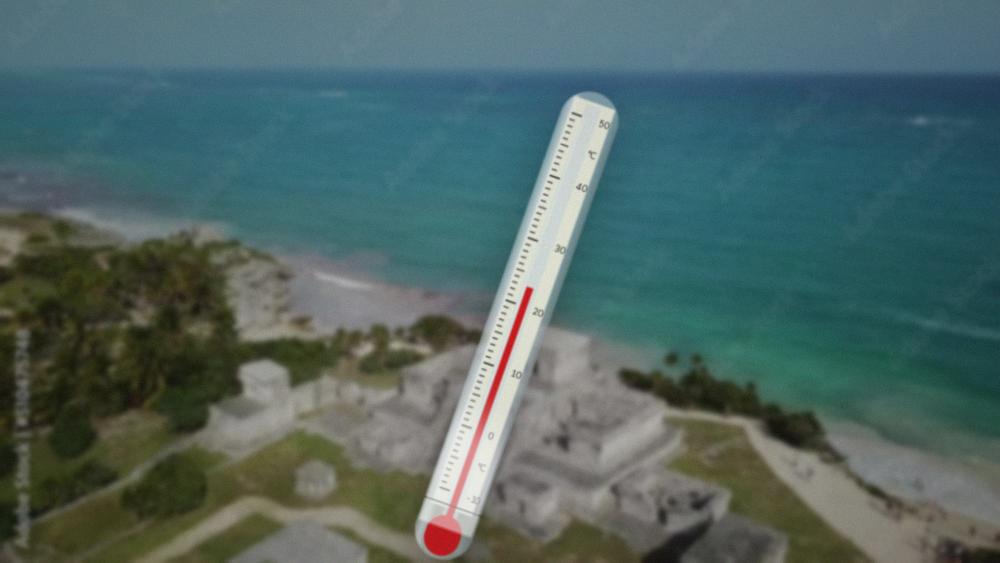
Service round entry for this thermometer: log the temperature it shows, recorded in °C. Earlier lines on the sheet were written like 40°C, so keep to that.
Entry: 23°C
